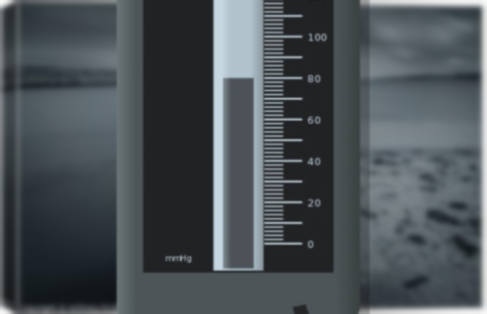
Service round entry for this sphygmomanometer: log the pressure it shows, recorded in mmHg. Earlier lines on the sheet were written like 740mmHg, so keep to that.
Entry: 80mmHg
